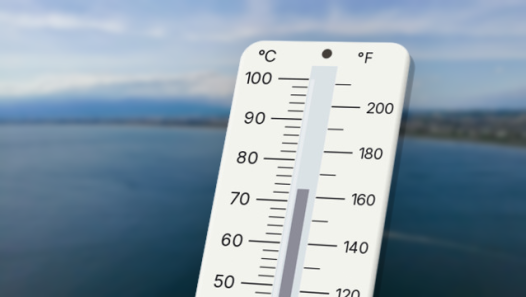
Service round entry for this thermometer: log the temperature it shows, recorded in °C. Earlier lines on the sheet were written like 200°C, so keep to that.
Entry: 73°C
